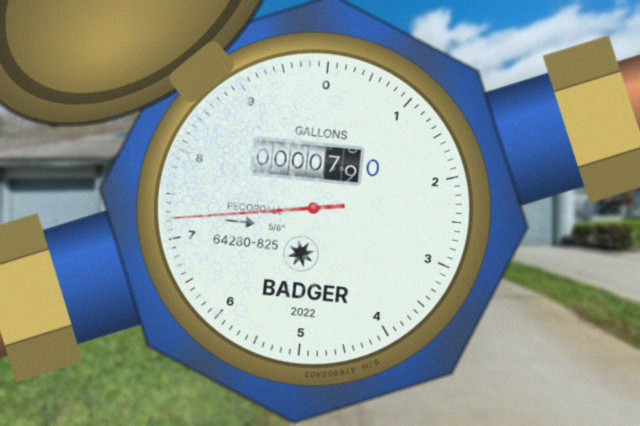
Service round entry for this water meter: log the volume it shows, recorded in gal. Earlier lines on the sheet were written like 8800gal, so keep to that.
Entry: 787.2gal
